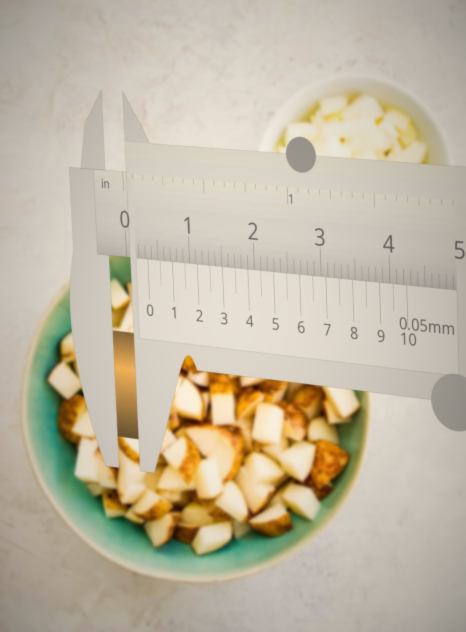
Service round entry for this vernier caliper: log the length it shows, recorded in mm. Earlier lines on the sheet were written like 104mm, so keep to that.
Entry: 3.4mm
